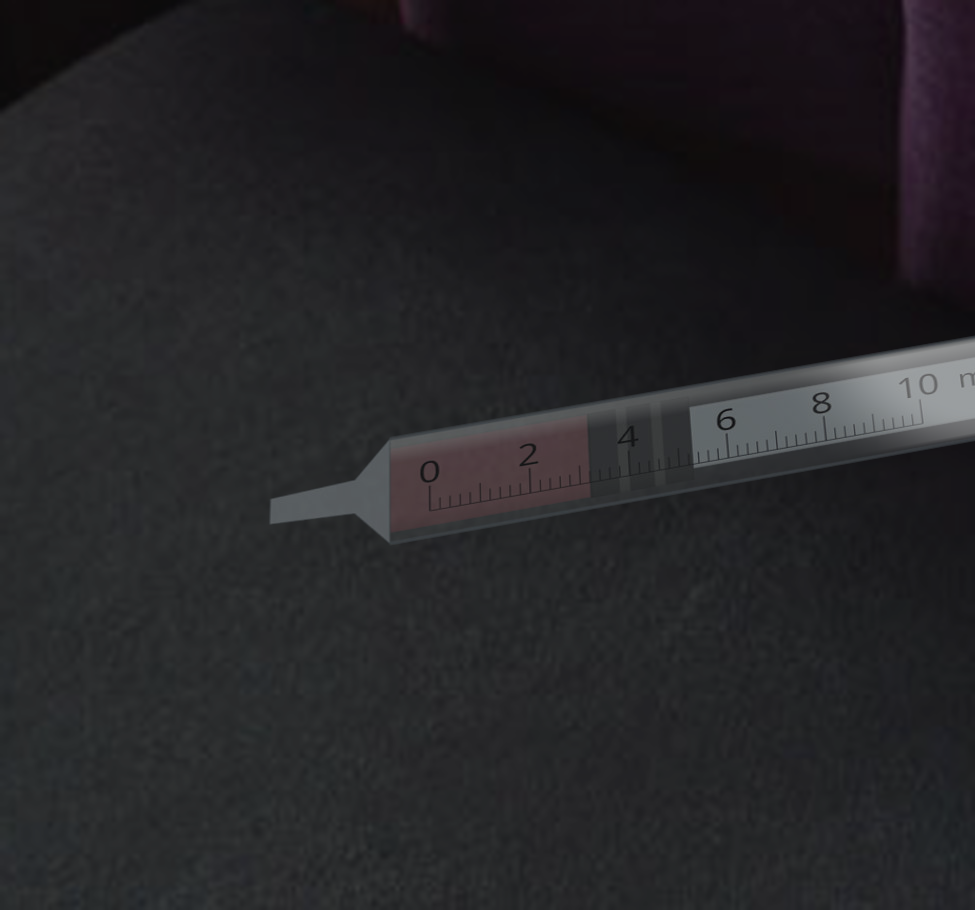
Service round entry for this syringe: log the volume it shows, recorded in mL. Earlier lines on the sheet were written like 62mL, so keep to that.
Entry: 3.2mL
